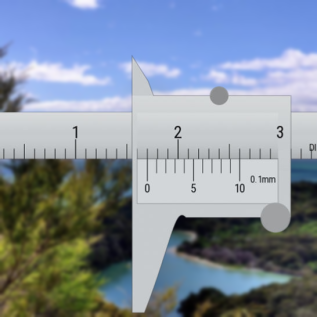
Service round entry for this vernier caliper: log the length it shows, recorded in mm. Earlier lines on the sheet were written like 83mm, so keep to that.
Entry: 17.0mm
